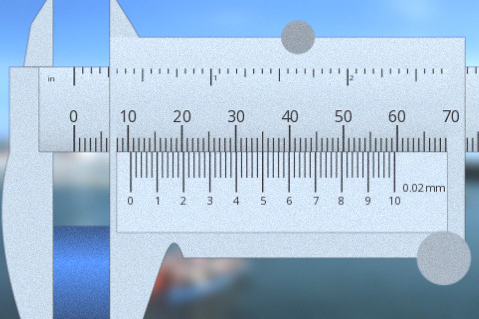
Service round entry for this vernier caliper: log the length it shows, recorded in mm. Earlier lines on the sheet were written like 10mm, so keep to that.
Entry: 10.5mm
